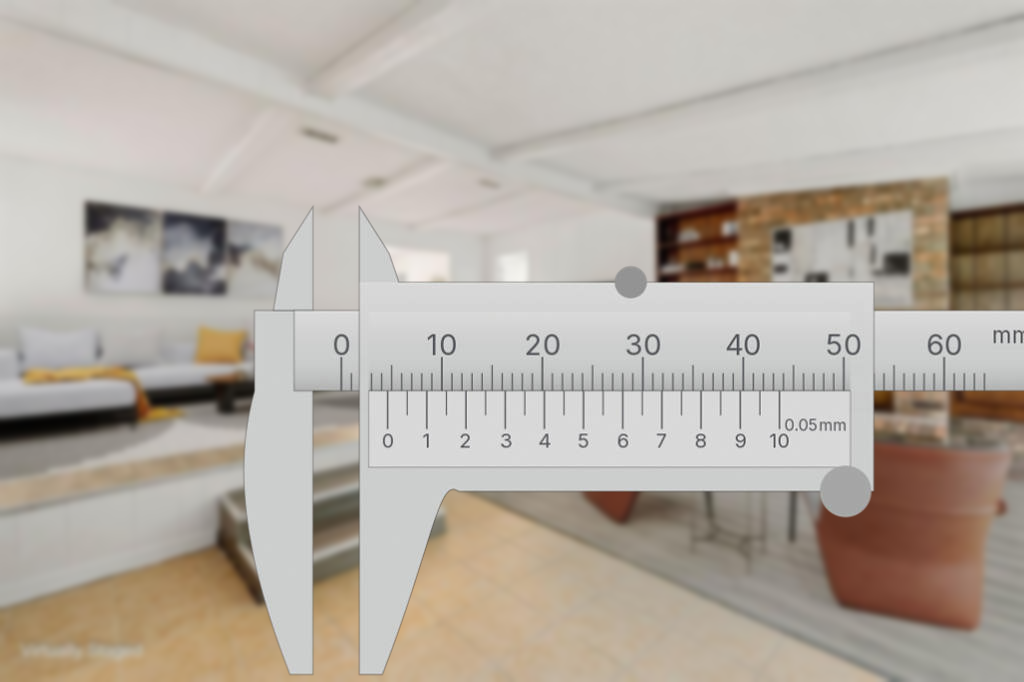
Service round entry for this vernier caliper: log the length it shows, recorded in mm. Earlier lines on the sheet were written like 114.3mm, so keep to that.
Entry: 4.6mm
